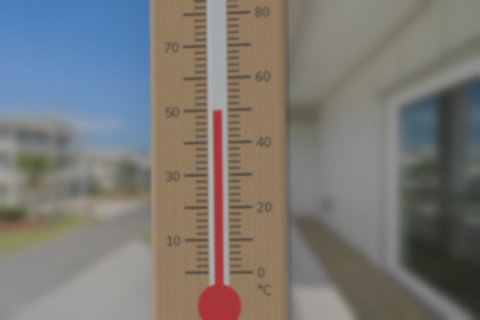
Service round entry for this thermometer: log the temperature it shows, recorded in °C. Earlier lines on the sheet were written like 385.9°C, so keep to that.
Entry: 50°C
